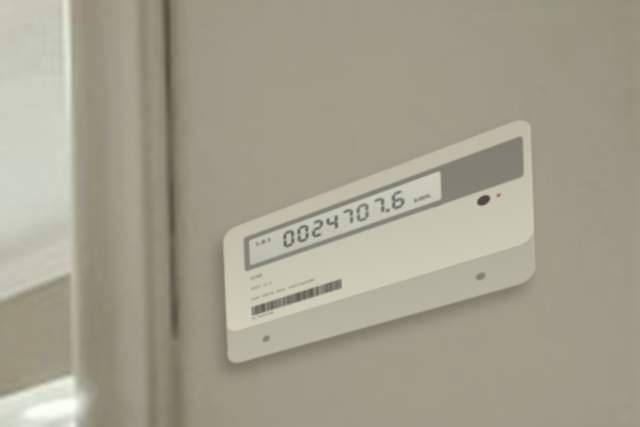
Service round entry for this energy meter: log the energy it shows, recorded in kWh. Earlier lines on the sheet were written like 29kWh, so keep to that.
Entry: 24707.6kWh
